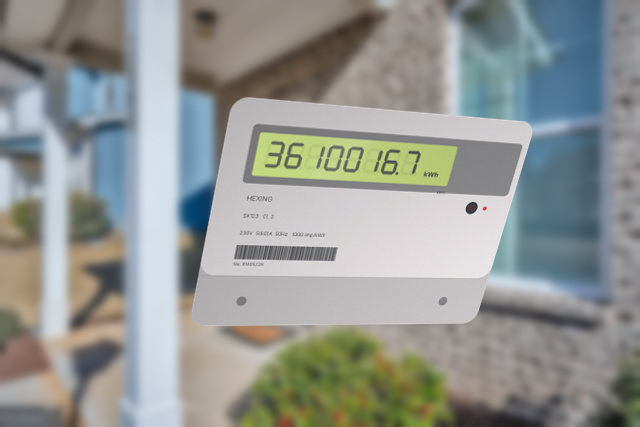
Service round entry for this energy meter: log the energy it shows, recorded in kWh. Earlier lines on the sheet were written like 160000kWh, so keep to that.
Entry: 3610016.7kWh
